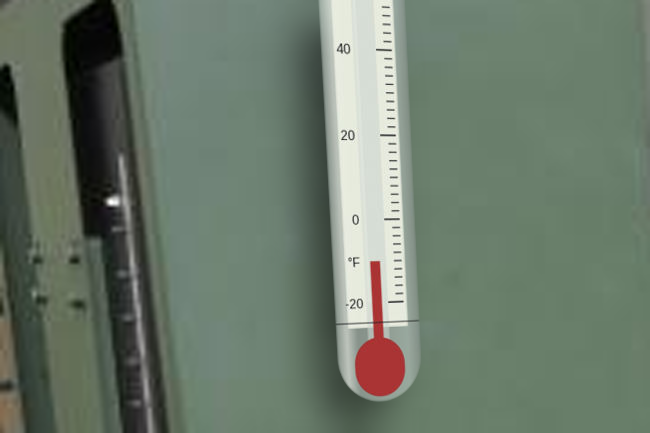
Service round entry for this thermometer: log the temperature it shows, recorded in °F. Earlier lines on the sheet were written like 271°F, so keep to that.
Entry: -10°F
